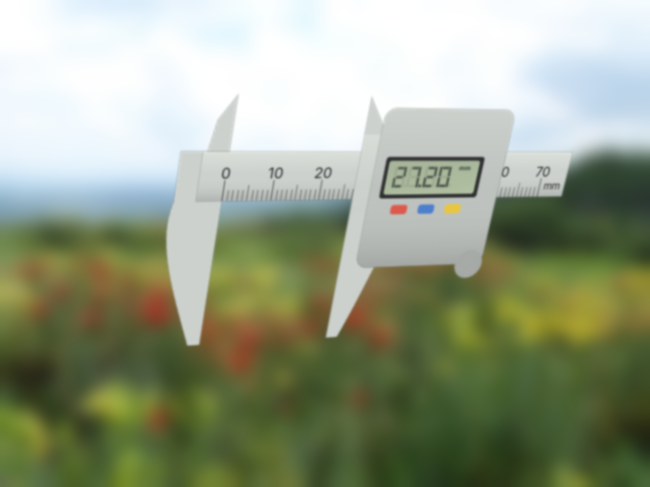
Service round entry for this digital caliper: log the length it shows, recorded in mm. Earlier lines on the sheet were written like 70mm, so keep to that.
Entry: 27.20mm
